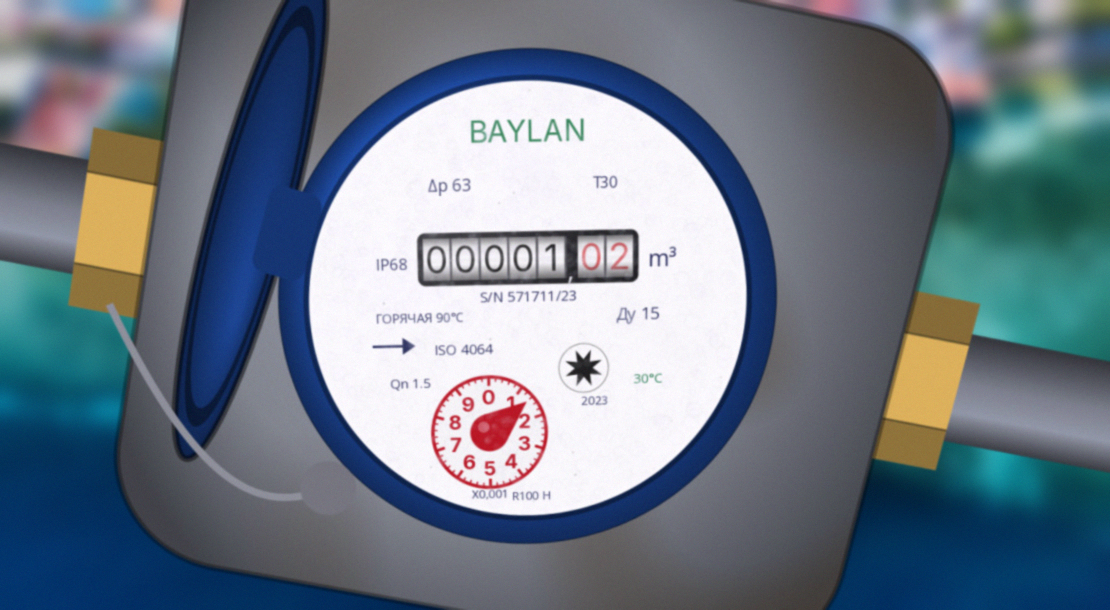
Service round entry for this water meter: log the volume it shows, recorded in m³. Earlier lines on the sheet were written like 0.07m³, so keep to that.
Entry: 1.021m³
